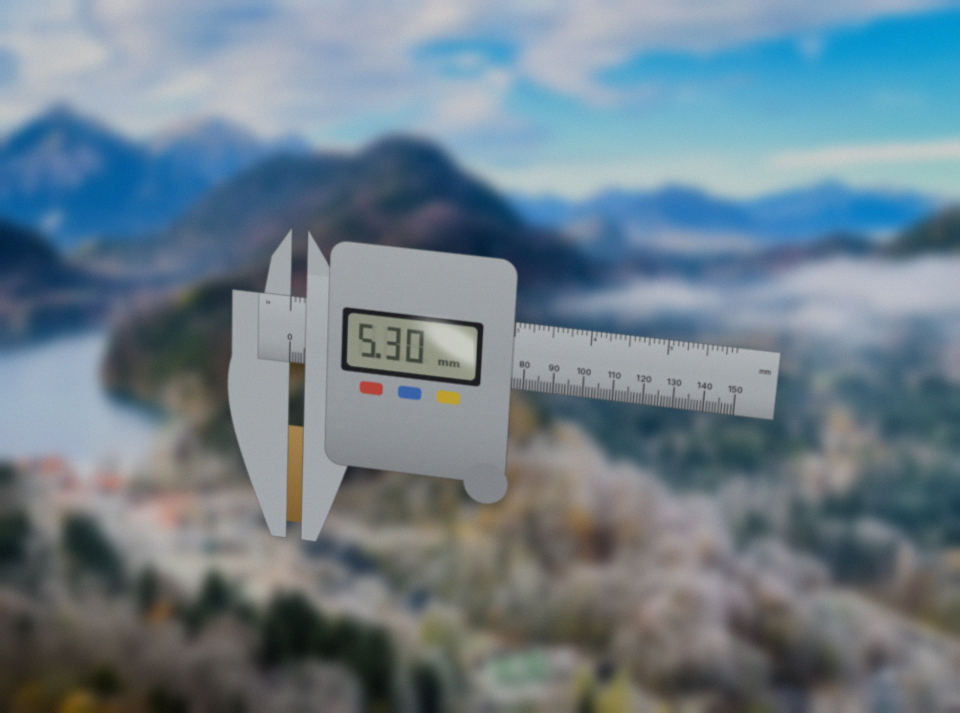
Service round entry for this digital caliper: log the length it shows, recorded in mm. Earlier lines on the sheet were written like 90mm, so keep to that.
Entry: 5.30mm
